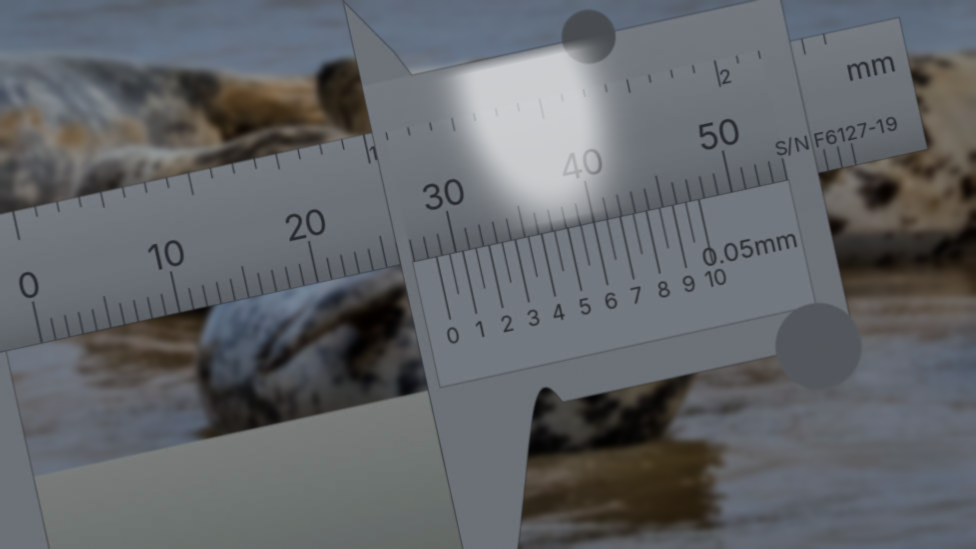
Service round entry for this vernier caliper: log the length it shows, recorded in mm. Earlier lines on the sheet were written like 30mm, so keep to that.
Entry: 28.6mm
